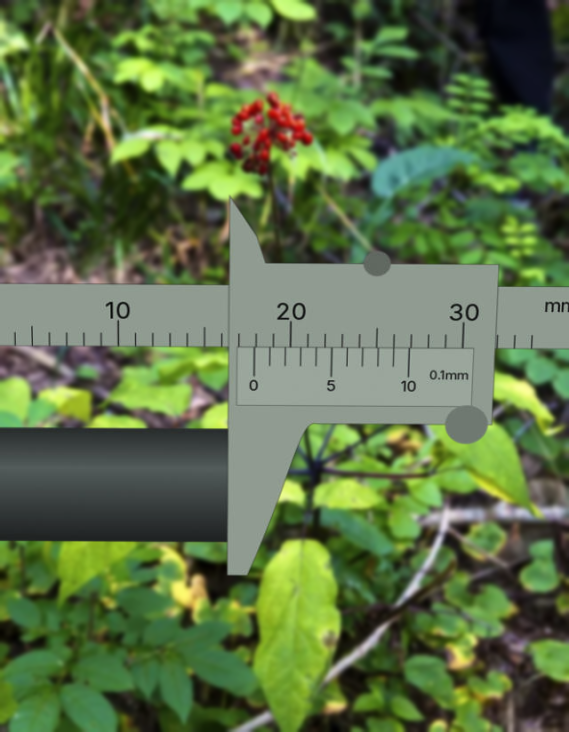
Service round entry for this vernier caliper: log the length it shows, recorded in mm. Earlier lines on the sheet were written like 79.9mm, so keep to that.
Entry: 17.9mm
